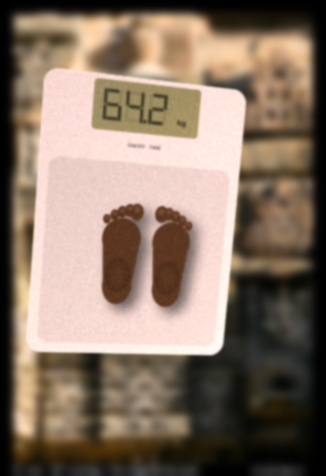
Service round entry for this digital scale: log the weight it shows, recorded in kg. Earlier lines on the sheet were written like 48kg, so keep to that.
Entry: 64.2kg
